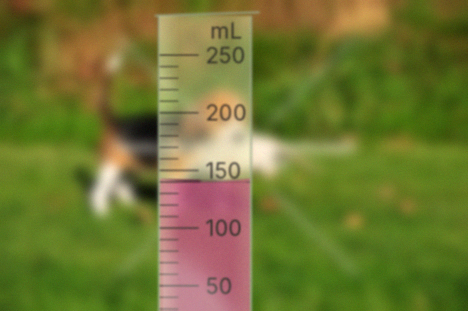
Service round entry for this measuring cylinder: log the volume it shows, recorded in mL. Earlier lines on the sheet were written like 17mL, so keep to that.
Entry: 140mL
